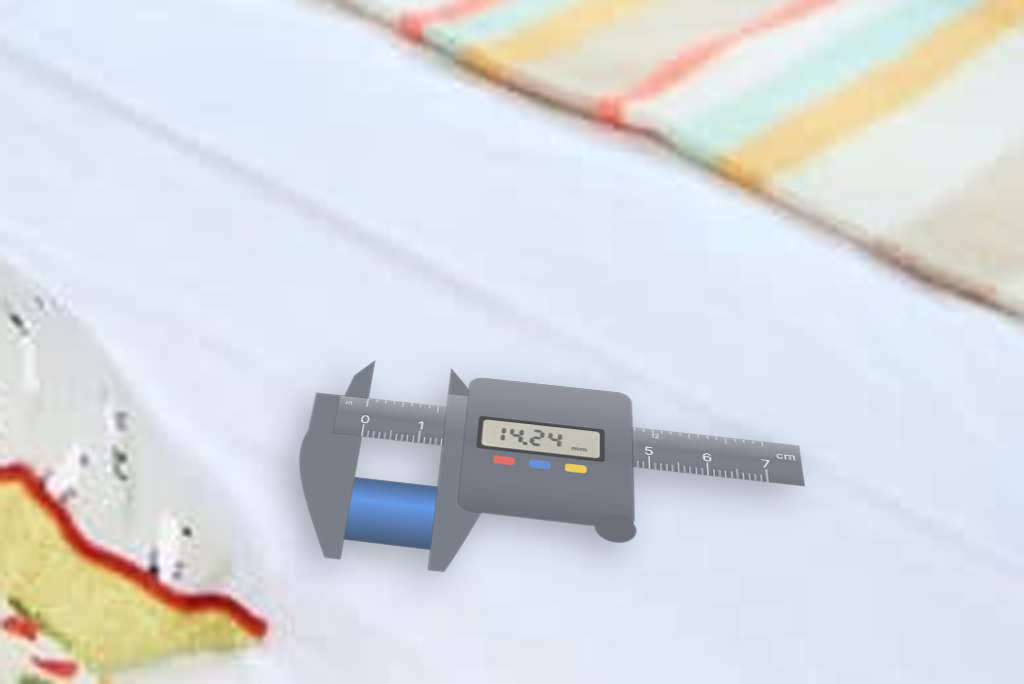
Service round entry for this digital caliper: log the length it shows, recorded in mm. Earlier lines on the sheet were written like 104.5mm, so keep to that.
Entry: 14.24mm
